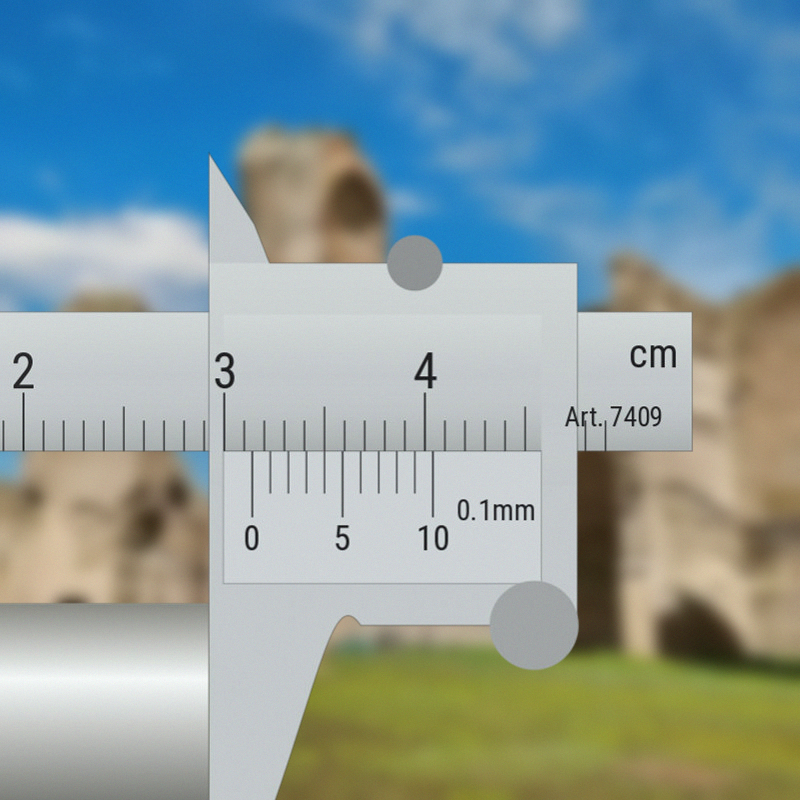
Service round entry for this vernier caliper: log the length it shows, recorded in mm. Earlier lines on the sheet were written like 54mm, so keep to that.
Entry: 31.4mm
